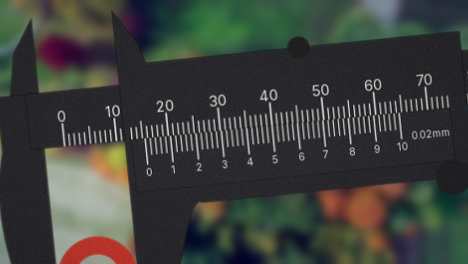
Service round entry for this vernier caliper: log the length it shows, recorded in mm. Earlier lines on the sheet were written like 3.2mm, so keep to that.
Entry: 15.5mm
